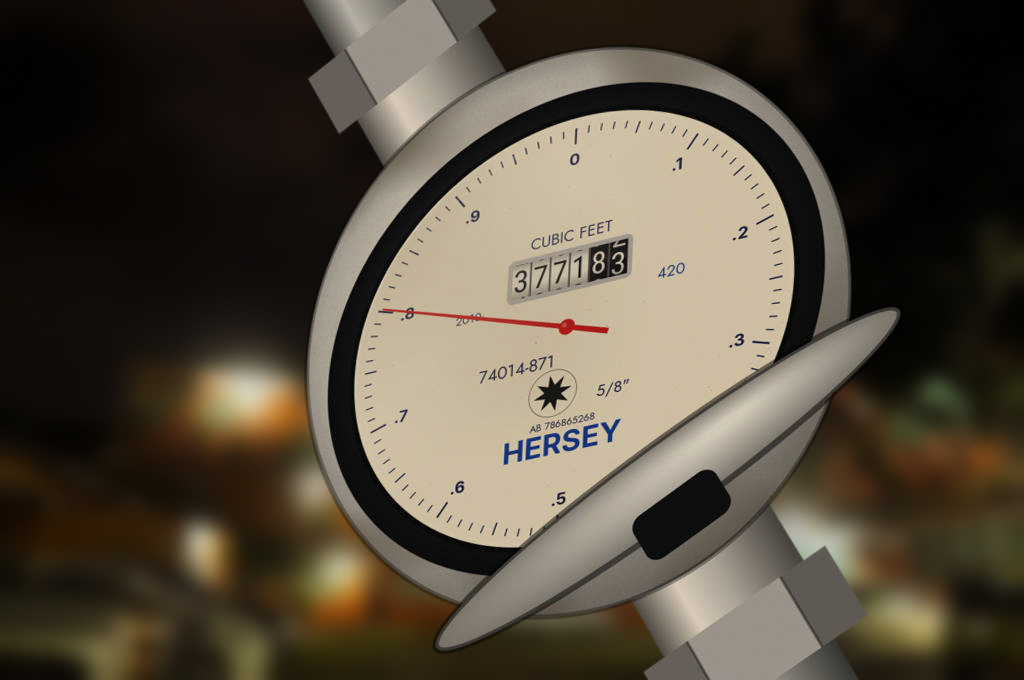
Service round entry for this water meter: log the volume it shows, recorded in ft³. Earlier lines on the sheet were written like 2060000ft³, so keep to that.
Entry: 377182.80ft³
